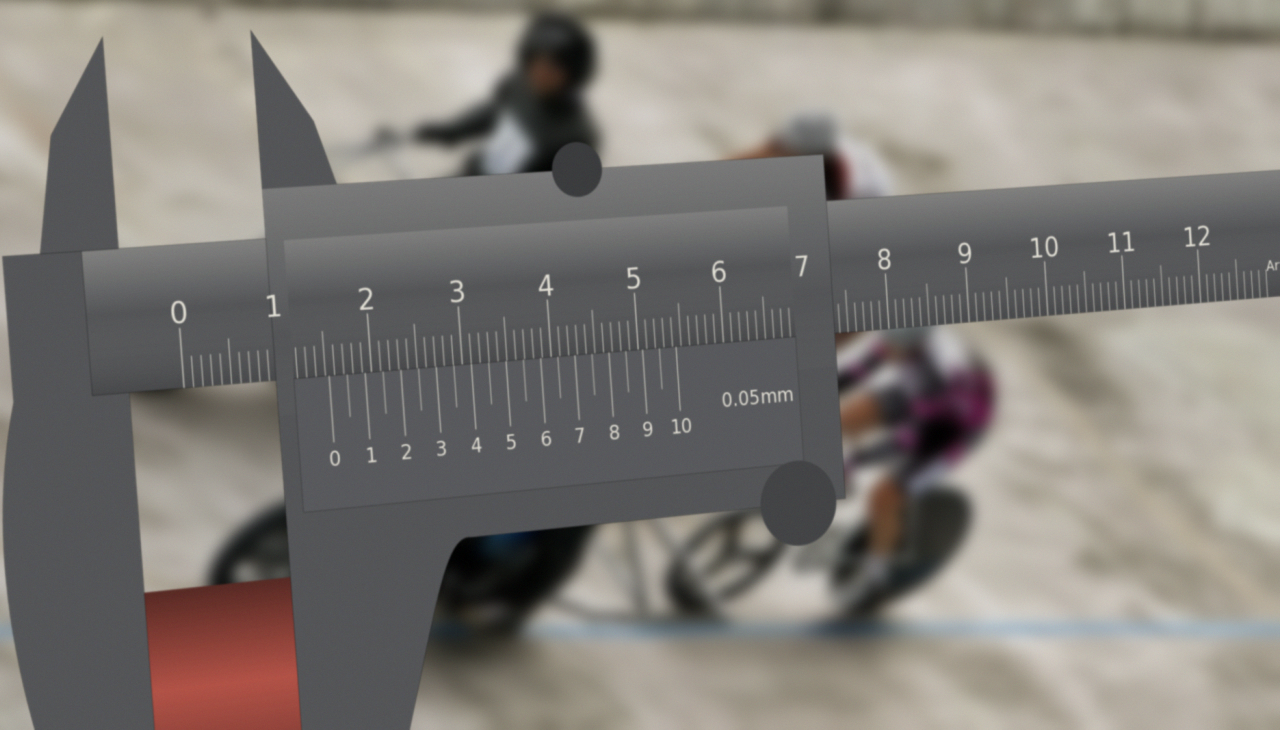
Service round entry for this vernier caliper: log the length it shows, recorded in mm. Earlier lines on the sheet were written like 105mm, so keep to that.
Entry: 15.4mm
